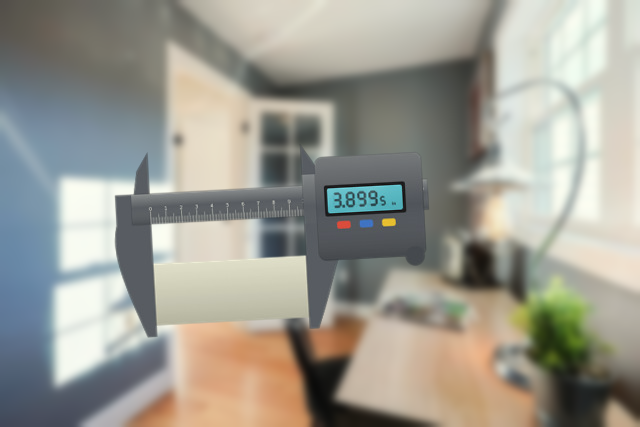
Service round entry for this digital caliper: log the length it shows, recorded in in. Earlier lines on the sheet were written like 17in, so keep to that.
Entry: 3.8995in
